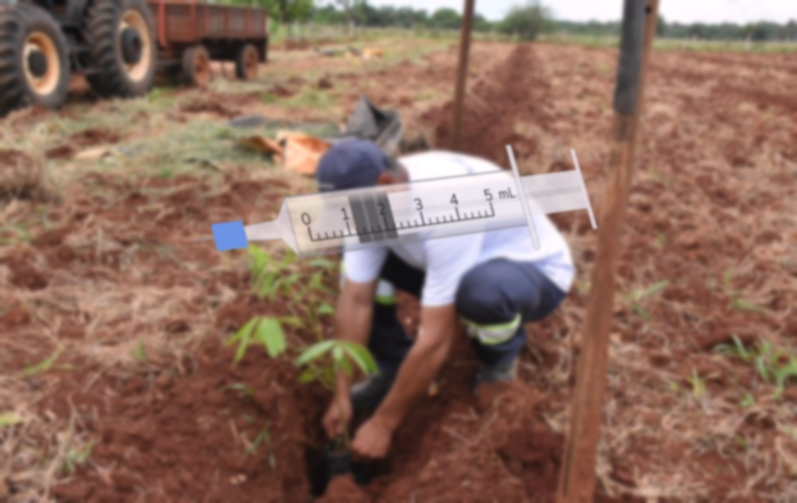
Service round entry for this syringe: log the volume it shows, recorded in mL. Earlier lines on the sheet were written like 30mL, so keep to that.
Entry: 1.2mL
